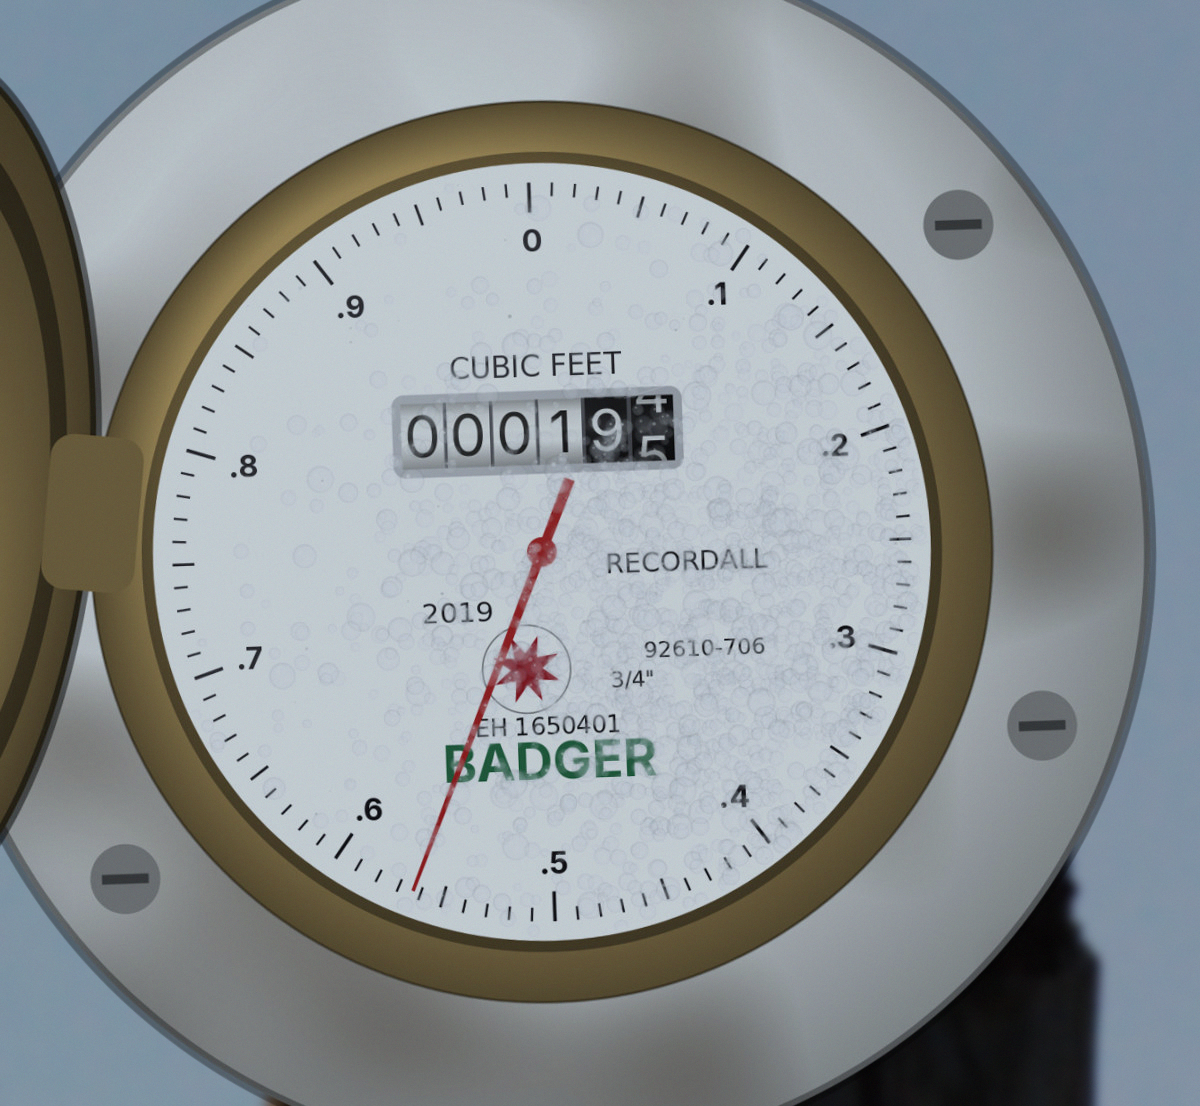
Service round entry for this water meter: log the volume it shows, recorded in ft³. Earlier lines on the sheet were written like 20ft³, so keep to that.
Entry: 194.56ft³
